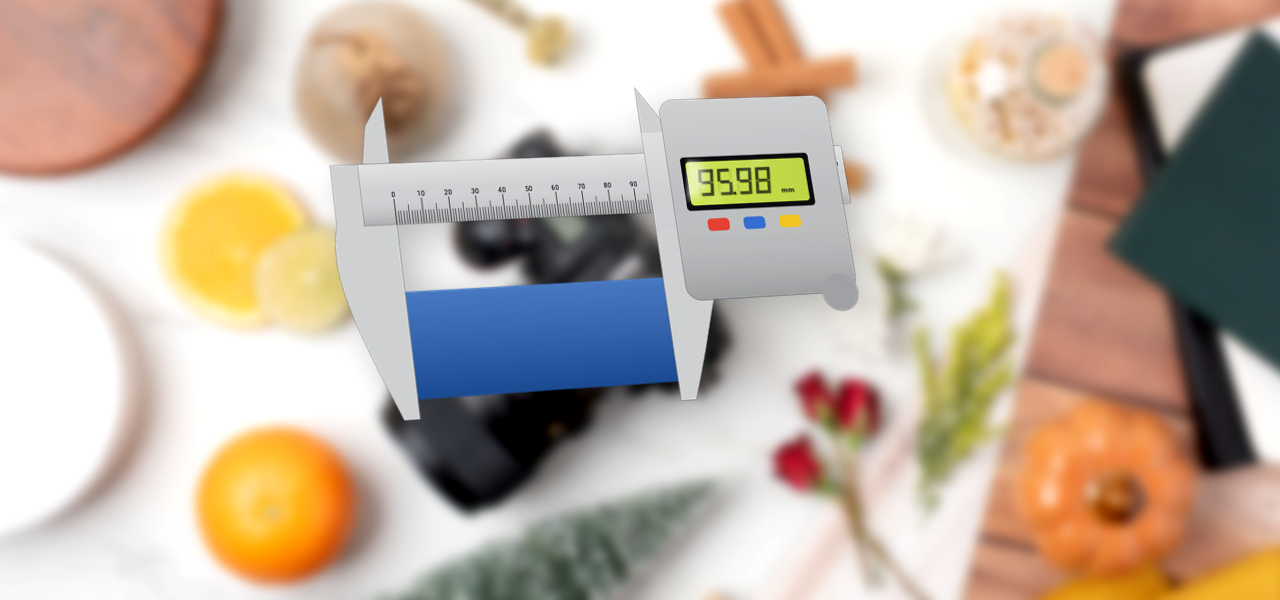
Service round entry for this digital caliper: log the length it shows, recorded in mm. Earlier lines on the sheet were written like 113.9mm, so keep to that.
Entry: 95.98mm
